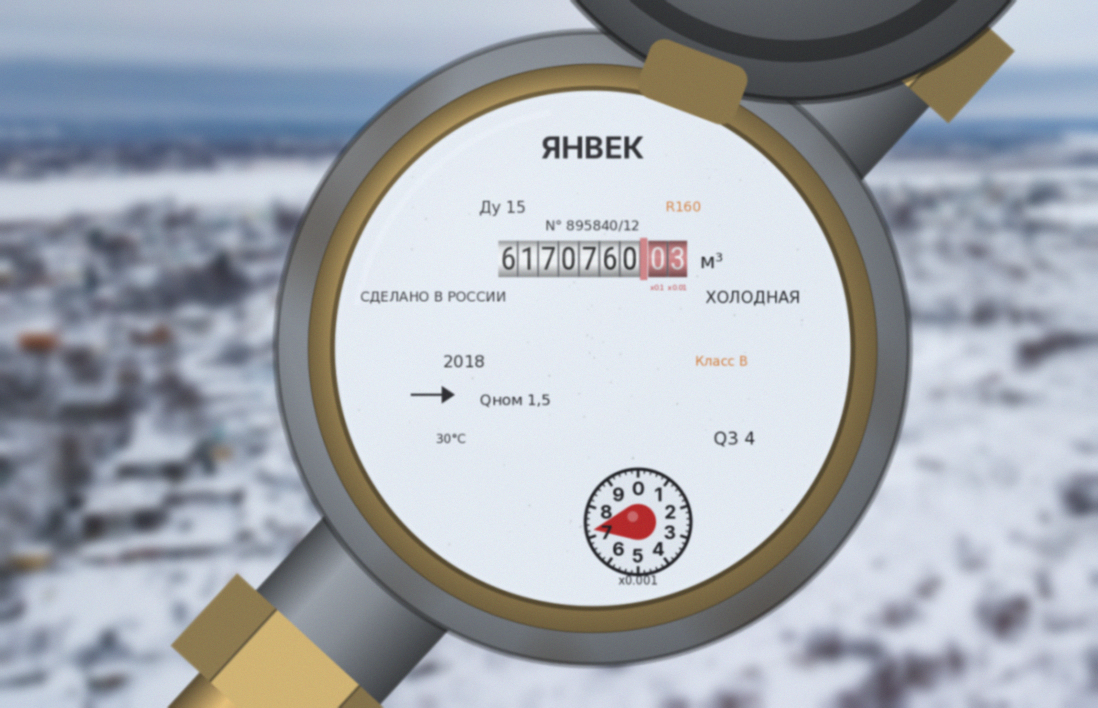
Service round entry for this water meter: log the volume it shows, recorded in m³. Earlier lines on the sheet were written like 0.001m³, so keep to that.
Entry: 6170760.037m³
